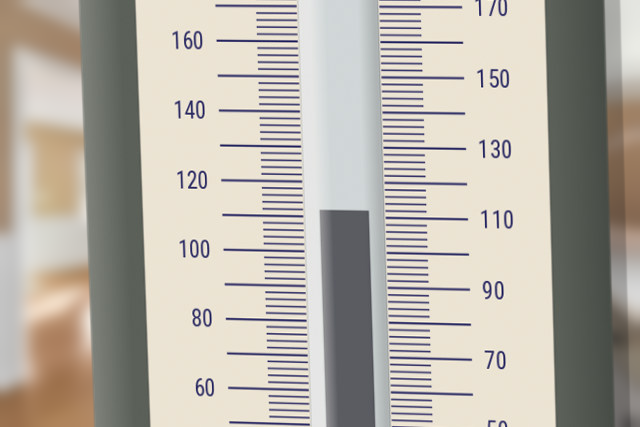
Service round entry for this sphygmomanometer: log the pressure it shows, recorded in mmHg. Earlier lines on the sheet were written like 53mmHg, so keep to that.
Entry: 112mmHg
